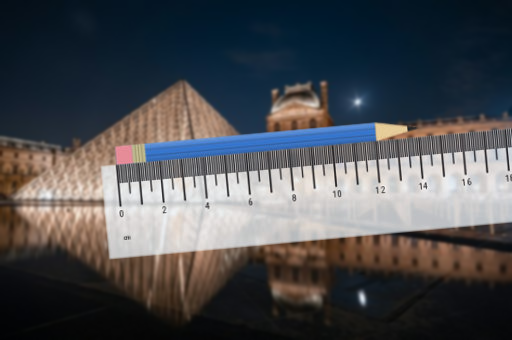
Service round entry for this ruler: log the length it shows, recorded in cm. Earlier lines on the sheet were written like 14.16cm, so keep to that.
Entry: 14cm
